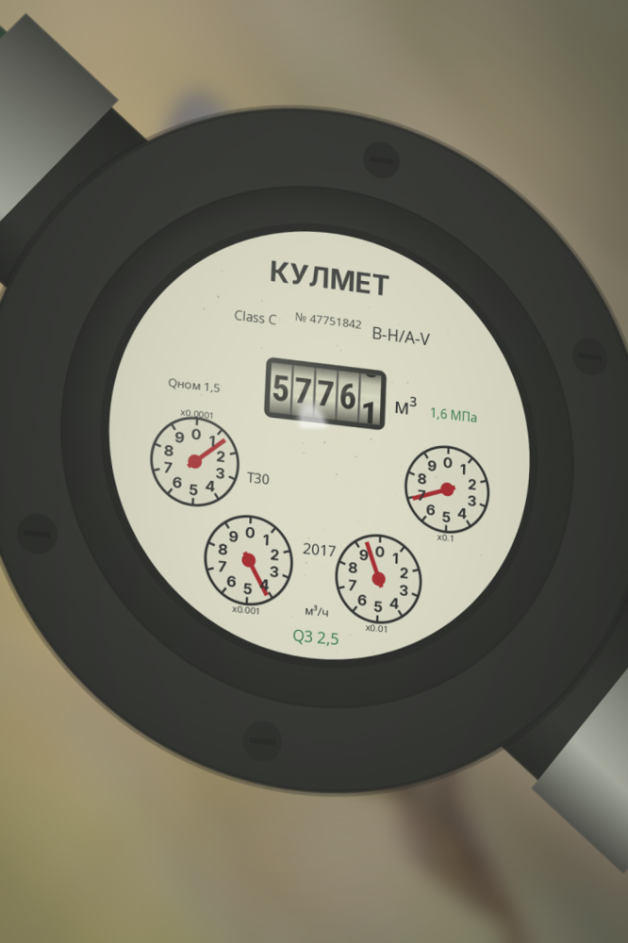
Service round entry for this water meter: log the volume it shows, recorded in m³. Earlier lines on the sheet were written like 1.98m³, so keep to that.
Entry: 57760.6941m³
